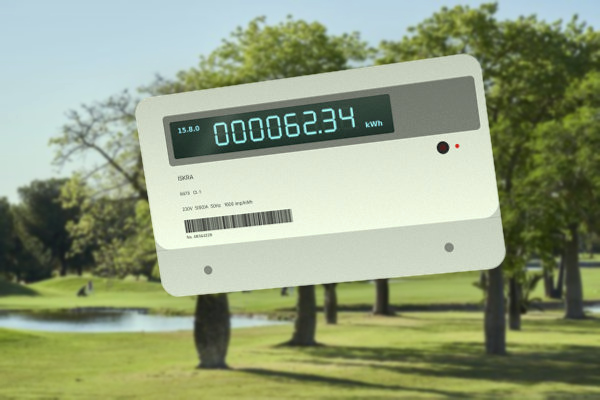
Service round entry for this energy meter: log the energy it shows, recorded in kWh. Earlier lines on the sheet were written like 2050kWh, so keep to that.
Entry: 62.34kWh
